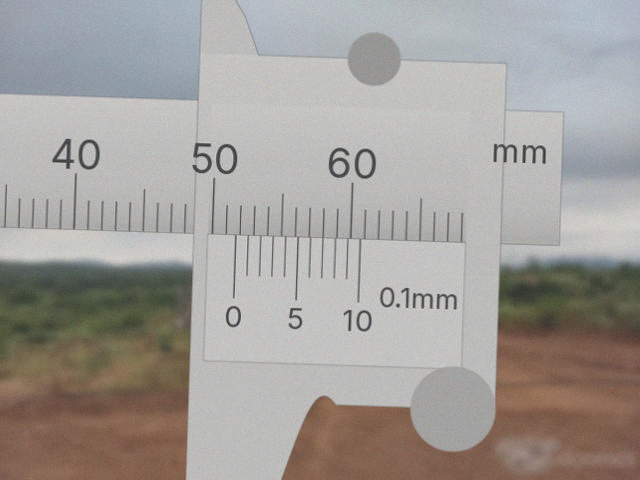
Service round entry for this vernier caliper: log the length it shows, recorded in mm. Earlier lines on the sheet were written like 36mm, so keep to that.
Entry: 51.7mm
